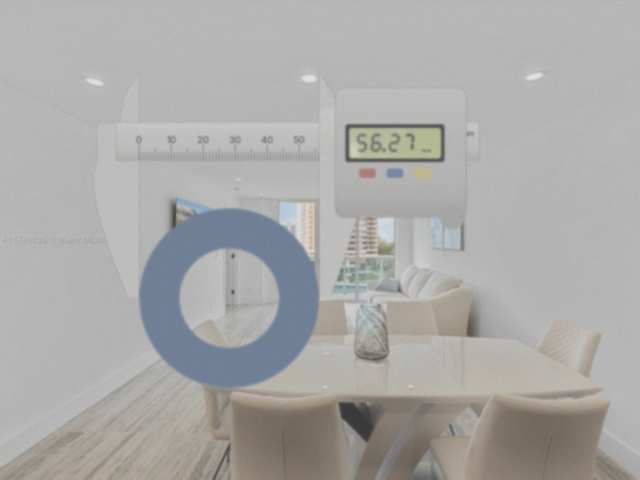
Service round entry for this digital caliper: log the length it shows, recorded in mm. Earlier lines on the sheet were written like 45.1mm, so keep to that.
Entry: 56.27mm
